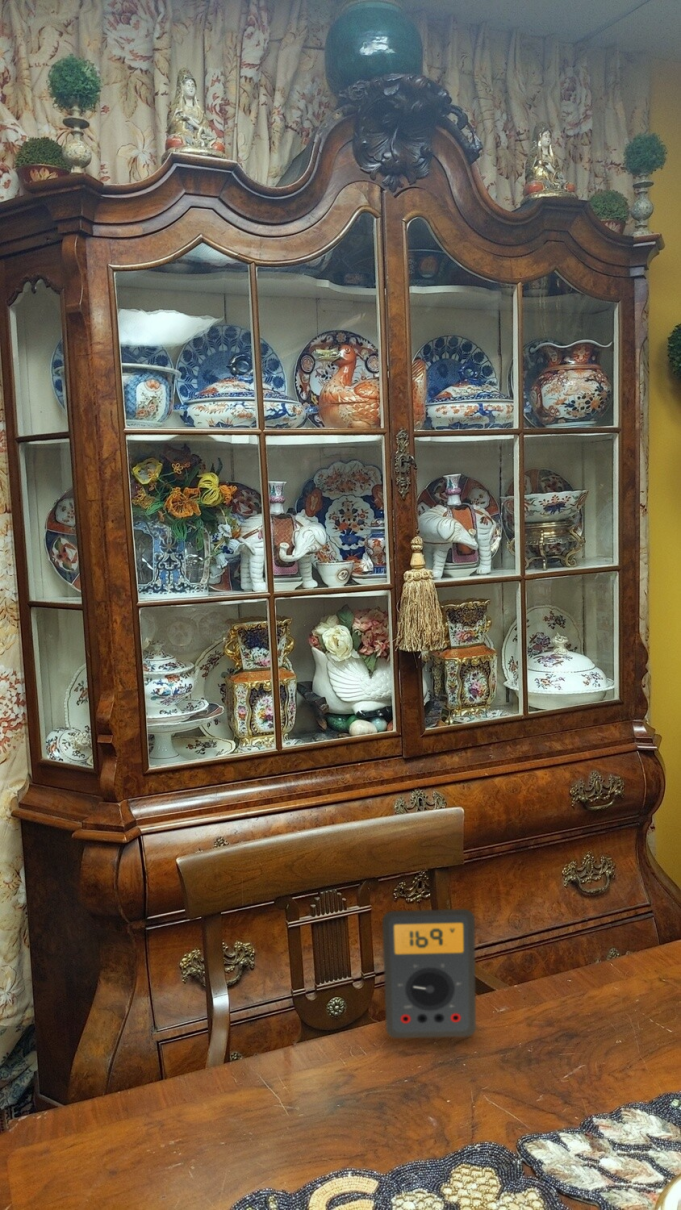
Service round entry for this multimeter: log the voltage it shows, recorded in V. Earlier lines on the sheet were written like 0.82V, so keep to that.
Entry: 169V
